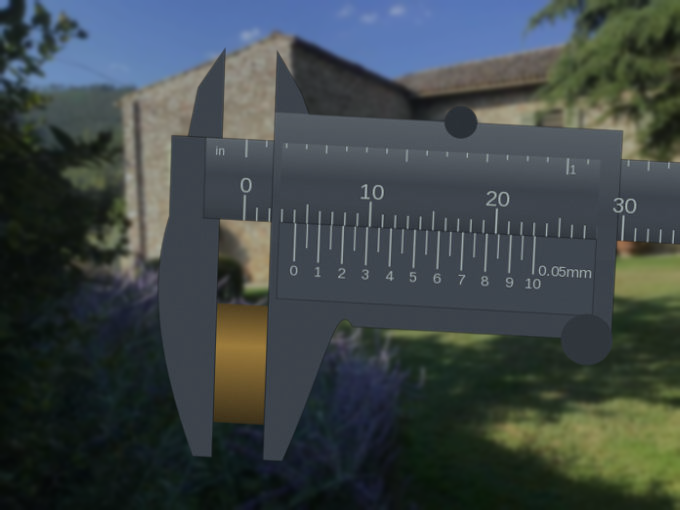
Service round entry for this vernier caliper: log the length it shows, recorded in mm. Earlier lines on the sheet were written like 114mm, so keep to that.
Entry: 4.1mm
